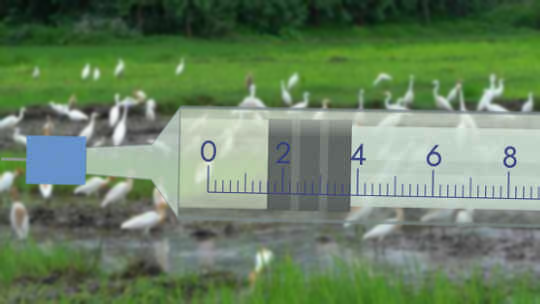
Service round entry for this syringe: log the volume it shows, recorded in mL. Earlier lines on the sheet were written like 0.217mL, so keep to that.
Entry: 1.6mL
